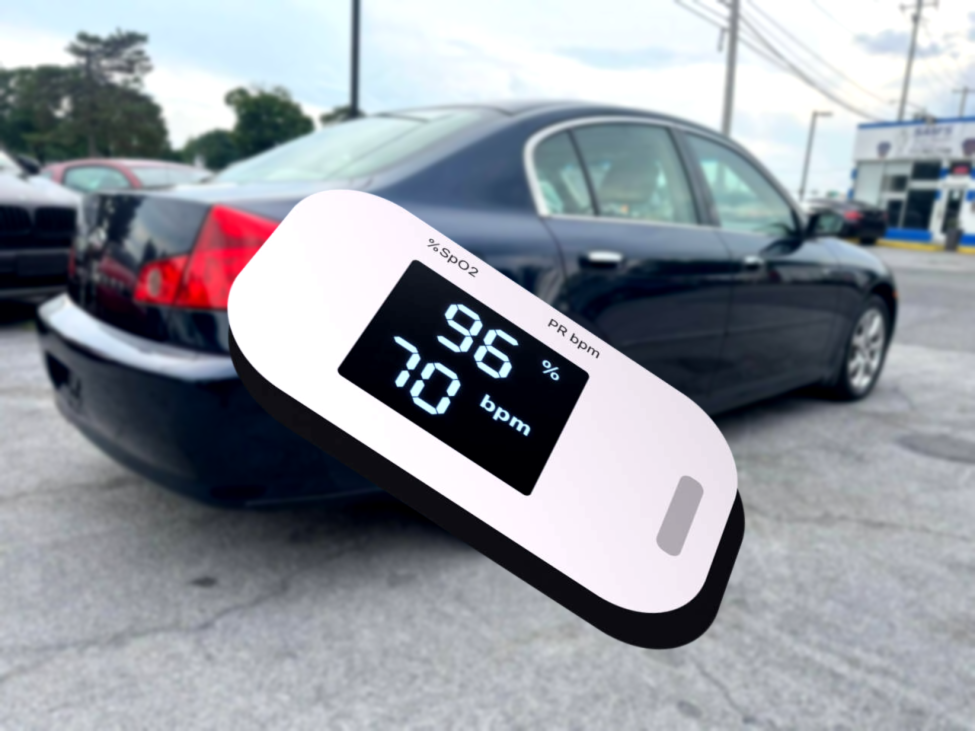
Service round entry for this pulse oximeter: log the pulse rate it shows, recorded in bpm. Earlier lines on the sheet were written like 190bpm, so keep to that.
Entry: 70bpm
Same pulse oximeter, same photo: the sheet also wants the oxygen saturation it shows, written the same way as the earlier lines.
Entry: 96%
